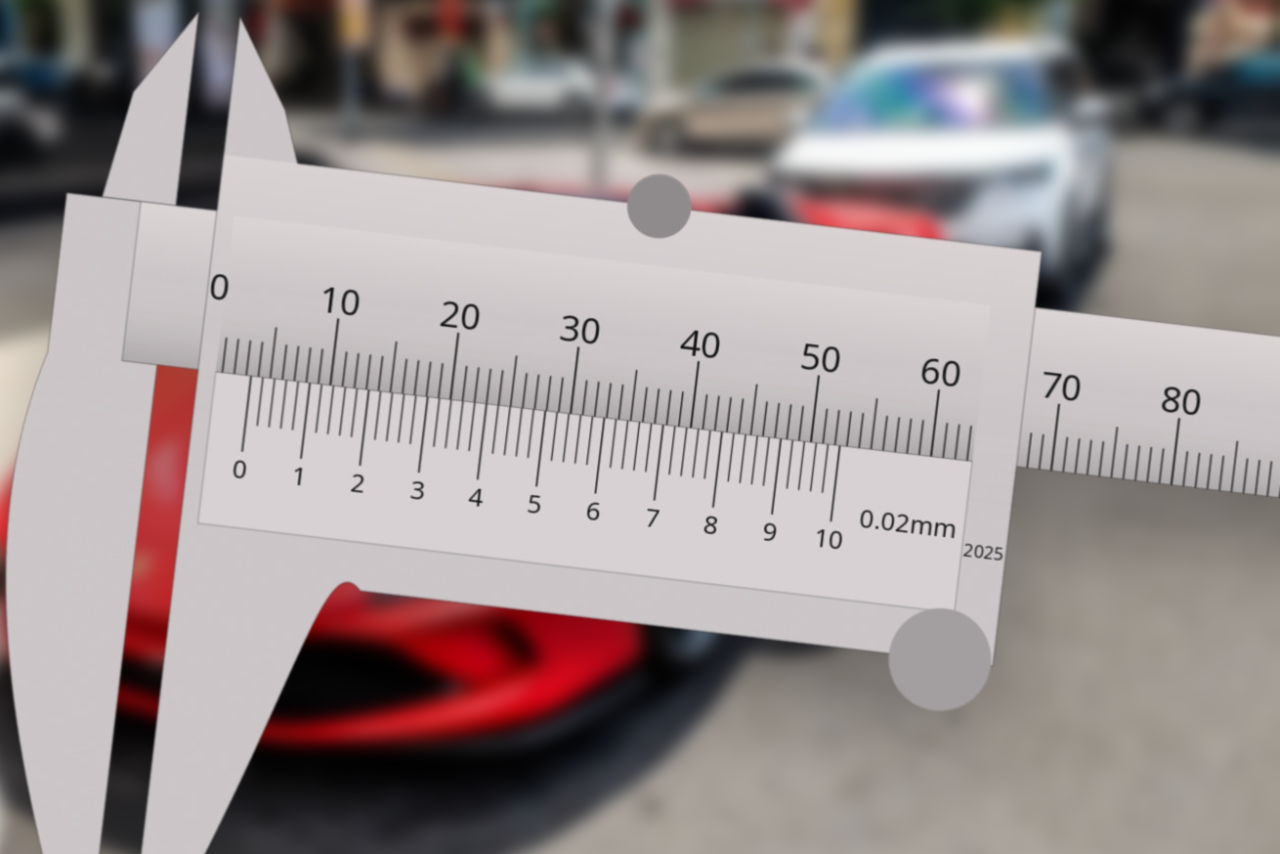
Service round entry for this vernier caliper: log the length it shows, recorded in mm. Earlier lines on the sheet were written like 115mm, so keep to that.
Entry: 3.4mm
